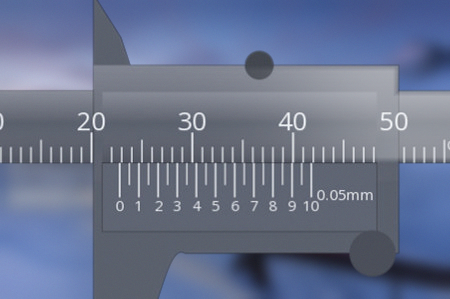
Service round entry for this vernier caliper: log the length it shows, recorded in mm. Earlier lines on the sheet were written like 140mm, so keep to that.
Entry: 22.8mm
